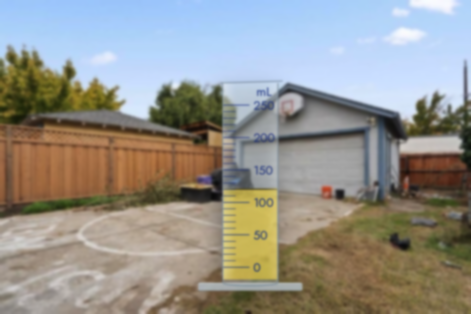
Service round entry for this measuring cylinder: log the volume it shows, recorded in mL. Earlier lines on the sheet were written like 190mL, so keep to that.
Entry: 120mL
